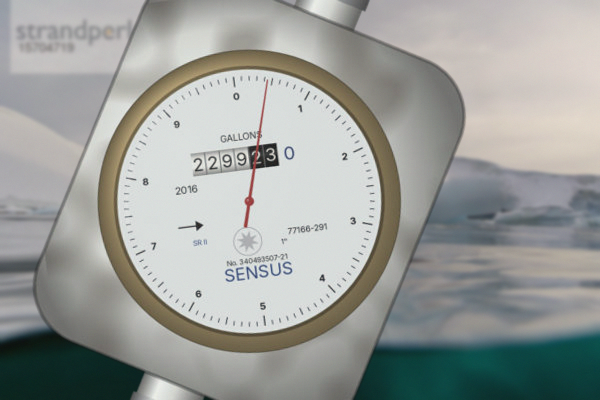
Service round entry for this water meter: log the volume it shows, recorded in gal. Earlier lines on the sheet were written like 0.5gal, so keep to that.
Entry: 2299230.4gal
